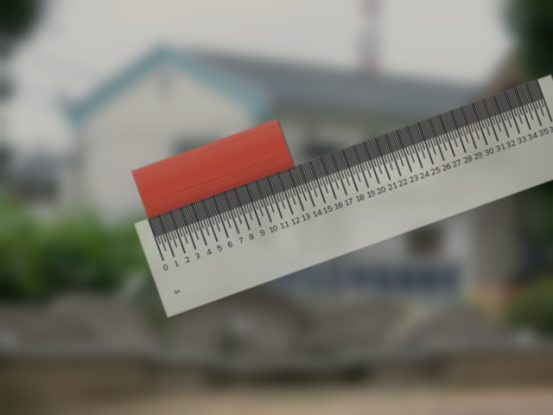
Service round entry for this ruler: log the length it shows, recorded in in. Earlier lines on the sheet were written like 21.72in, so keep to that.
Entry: 13.5in
